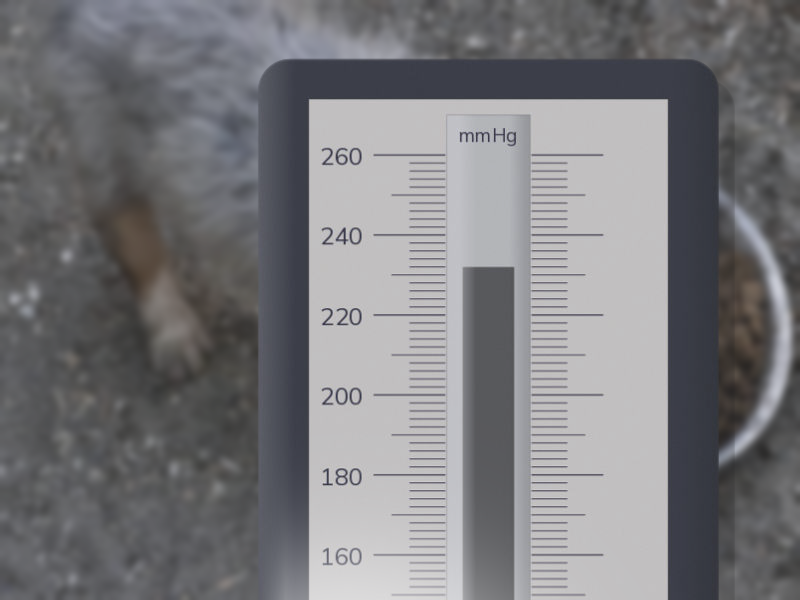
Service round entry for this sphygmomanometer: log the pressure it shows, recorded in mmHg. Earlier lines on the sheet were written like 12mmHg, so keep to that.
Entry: 232mmHg
